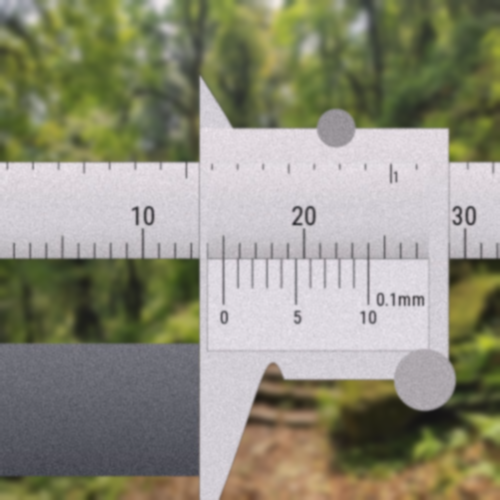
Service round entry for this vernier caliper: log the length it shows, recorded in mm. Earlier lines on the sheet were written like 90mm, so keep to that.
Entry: 15.0mm
